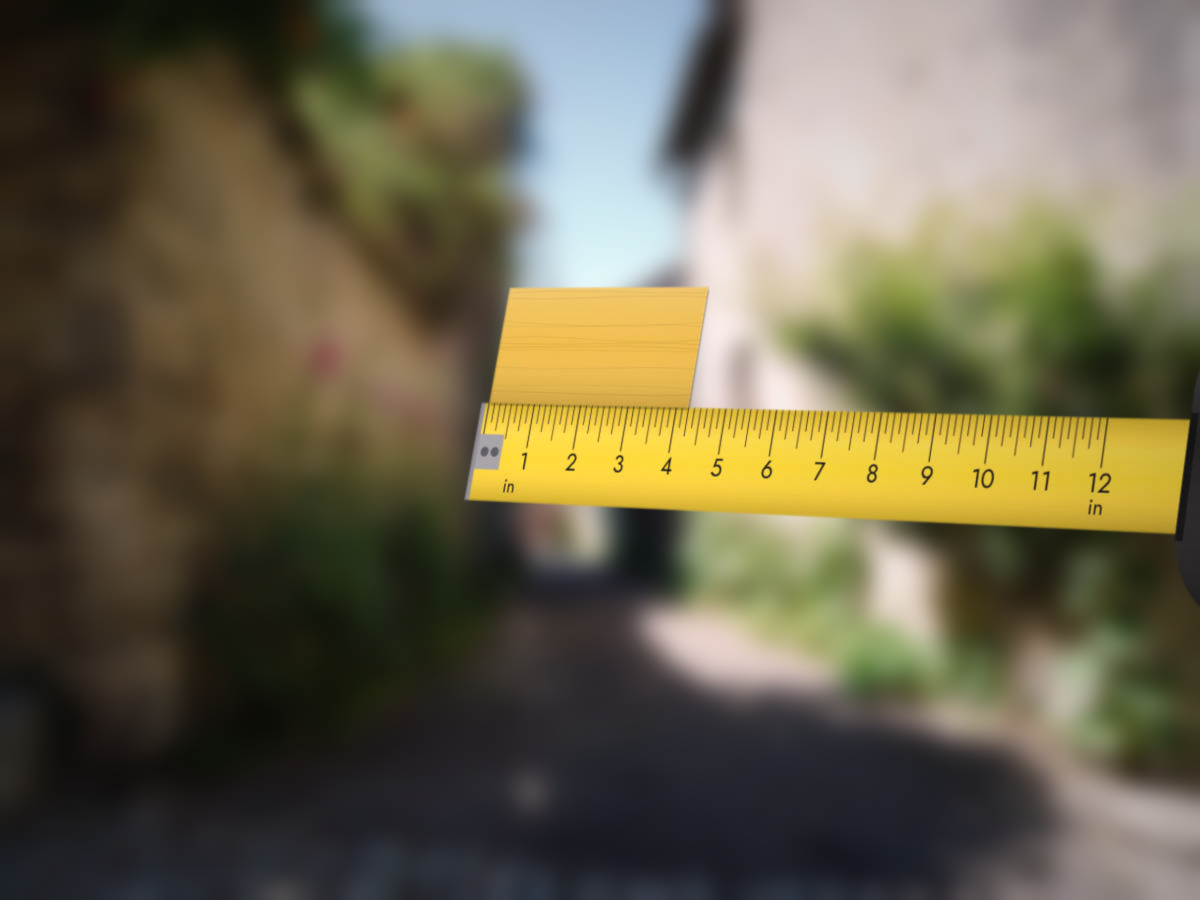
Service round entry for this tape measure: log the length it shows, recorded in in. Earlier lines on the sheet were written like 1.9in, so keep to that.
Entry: 4.25in
